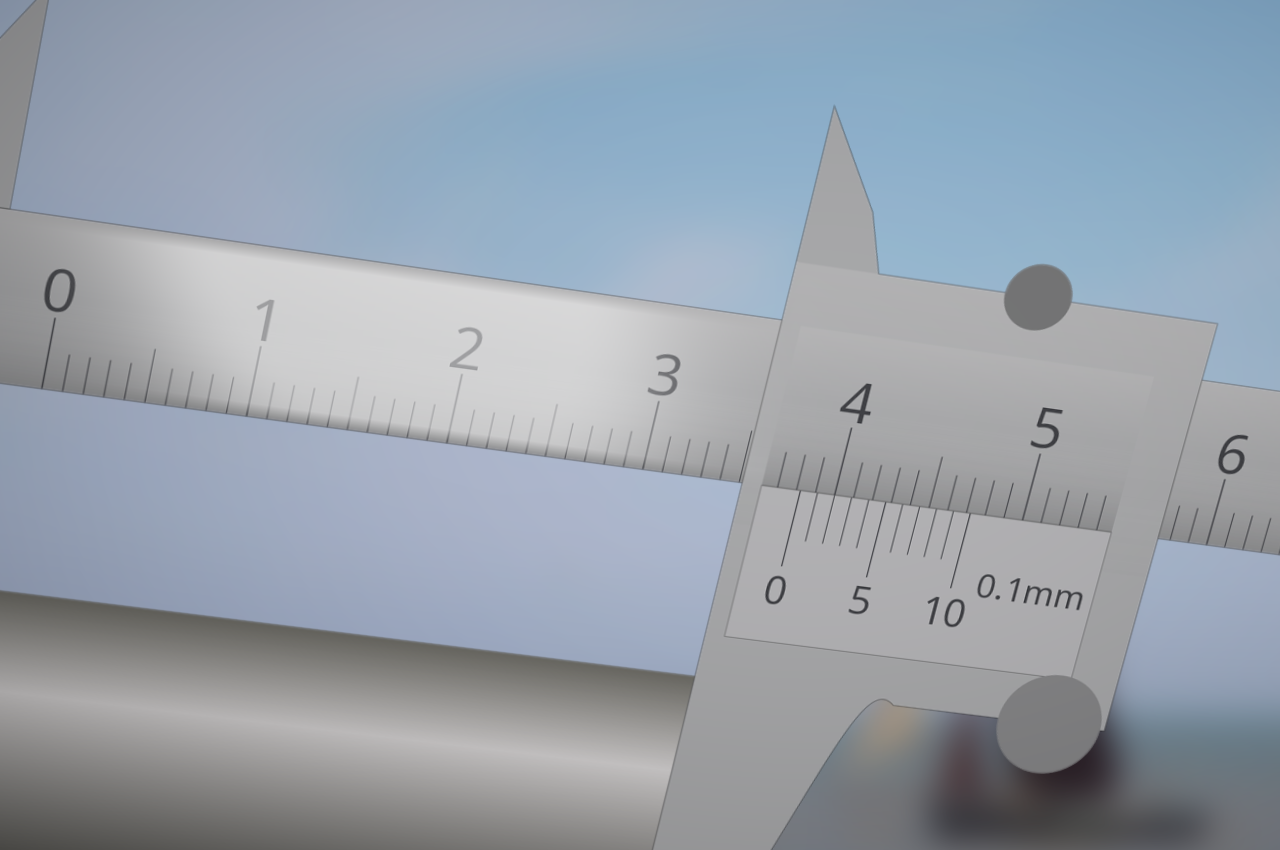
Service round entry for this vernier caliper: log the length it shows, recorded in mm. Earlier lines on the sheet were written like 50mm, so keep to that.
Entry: 38.2mm
